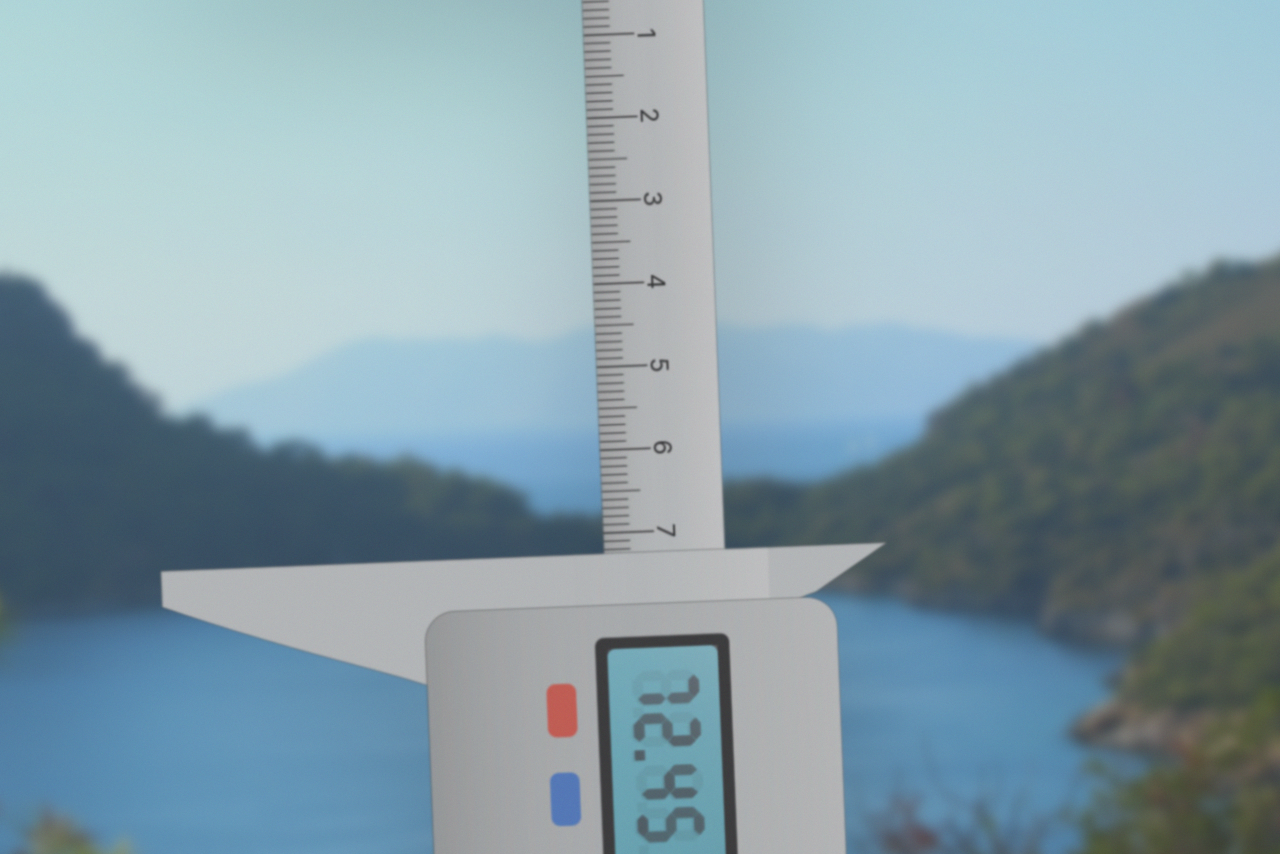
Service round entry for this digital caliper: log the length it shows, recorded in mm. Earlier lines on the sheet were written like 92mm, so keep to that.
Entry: 72.45mm
